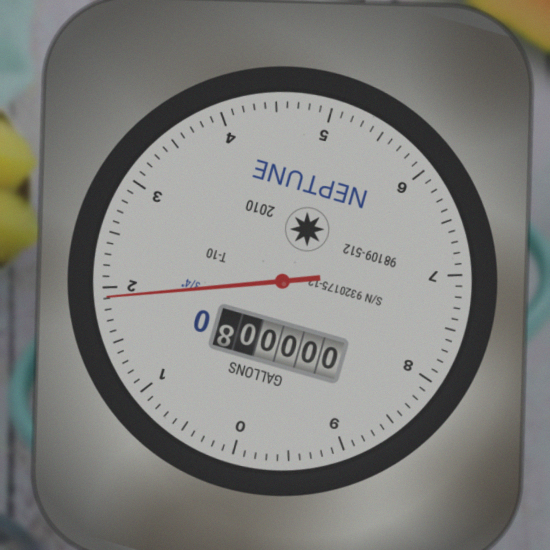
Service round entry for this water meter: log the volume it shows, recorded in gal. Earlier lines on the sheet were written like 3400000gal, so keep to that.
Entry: 81.9gal
